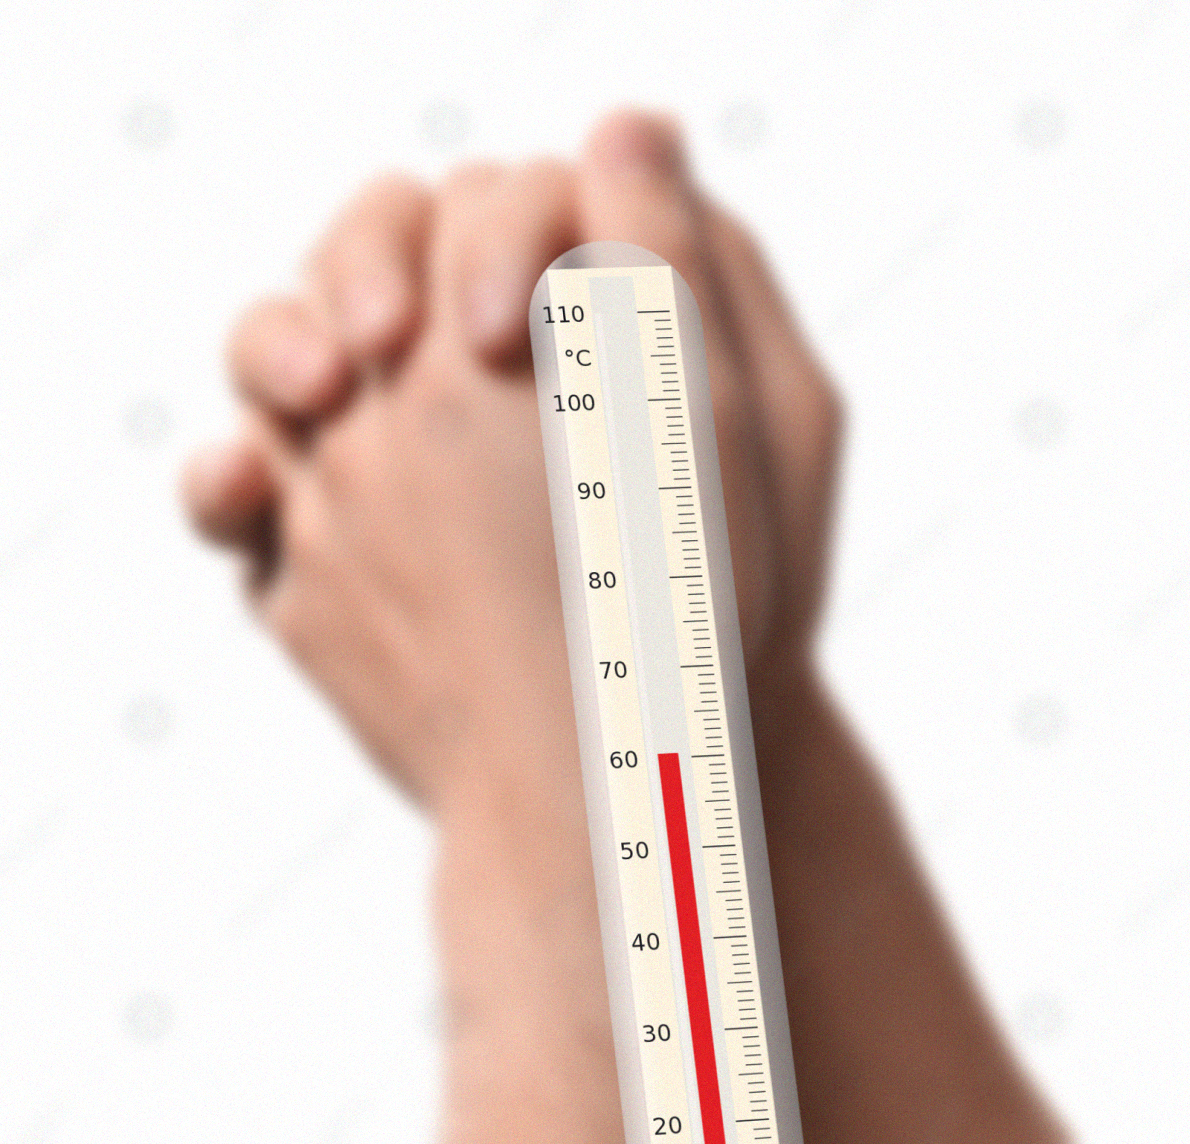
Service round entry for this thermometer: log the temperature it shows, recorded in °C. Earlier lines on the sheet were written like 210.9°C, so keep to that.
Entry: 60.5°C
